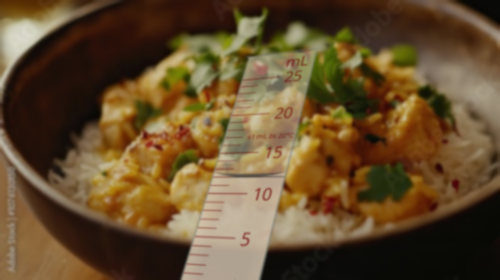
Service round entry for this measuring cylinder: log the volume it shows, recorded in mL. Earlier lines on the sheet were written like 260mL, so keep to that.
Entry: 12mL
